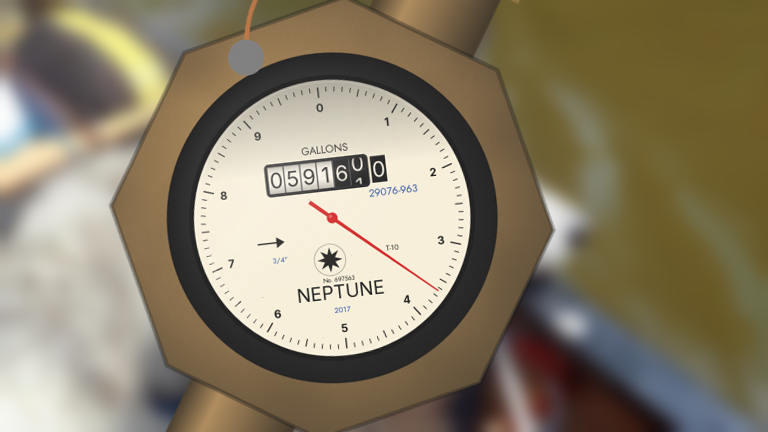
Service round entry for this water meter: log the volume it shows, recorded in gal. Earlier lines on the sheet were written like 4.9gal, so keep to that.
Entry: 591603.6gal
